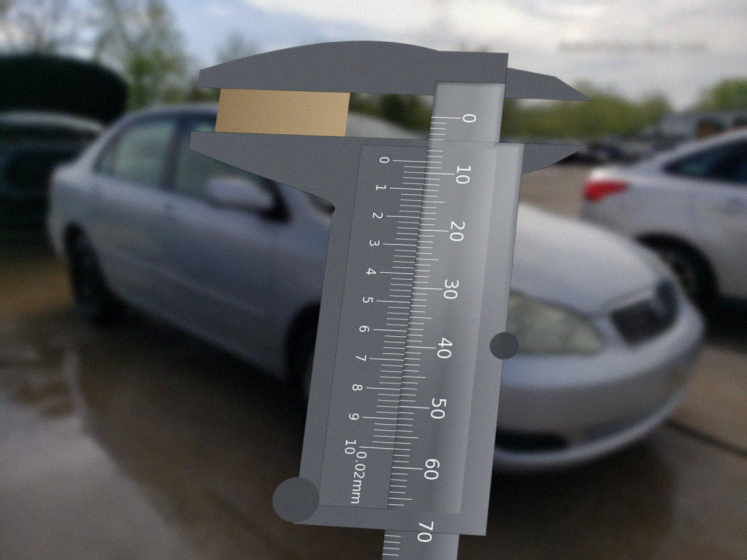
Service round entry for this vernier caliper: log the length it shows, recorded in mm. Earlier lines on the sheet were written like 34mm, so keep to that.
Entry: 8.0mm
